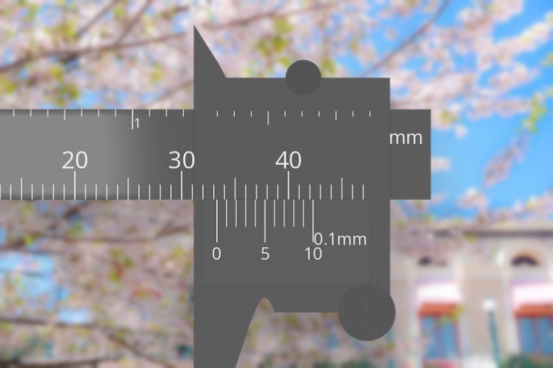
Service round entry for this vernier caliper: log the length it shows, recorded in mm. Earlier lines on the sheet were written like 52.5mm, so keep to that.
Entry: 33.3mm
